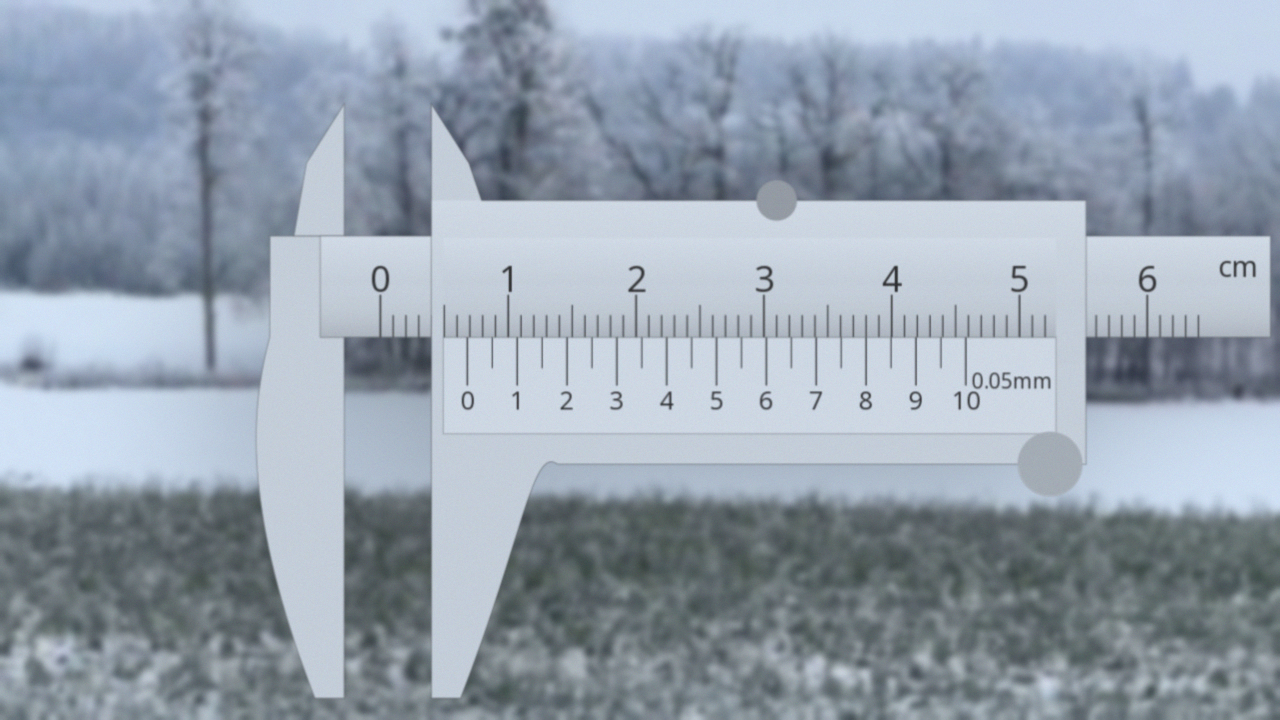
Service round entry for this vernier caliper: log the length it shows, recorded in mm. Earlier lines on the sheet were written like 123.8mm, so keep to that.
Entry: 6.8mm
